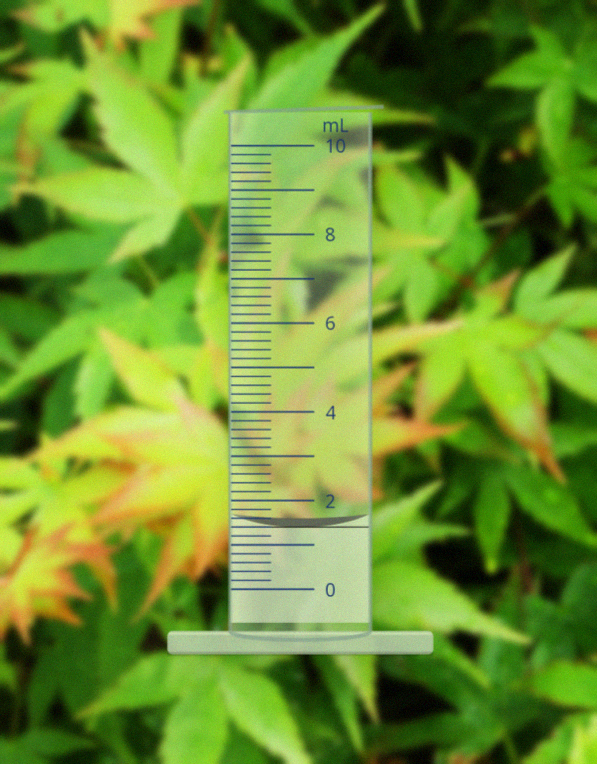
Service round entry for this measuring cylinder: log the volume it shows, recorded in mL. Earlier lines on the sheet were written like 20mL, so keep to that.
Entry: 1.4mL
